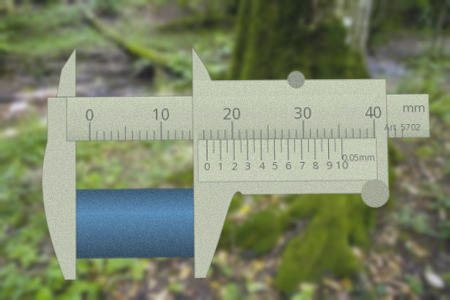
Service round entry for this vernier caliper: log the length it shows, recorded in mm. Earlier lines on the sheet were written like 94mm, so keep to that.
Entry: 16.4mm
